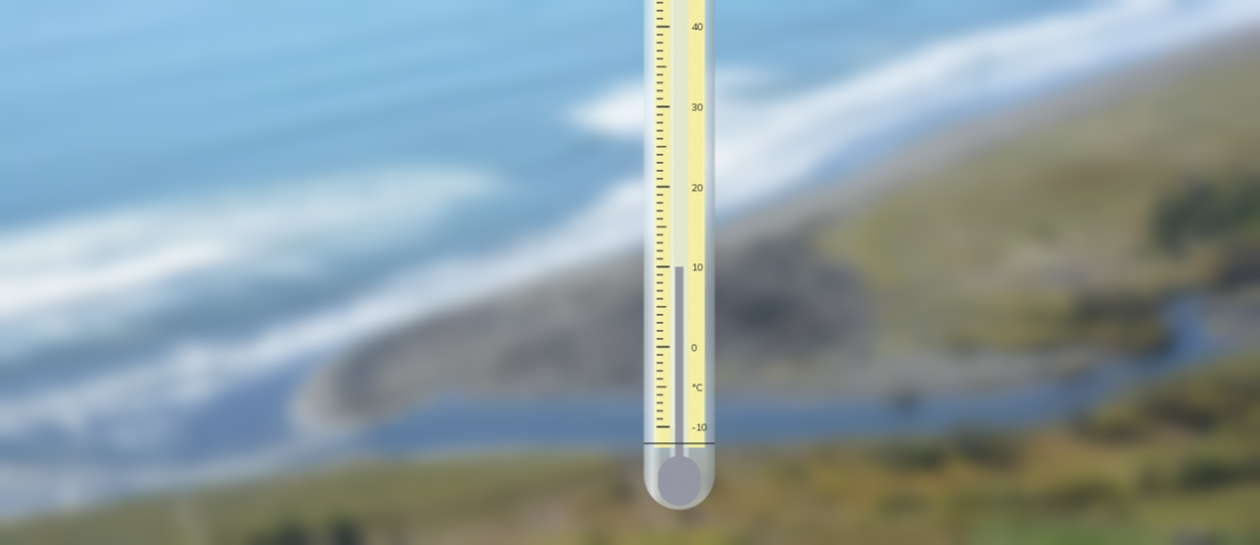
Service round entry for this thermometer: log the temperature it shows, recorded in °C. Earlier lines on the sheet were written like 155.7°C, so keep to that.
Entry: 10°C
